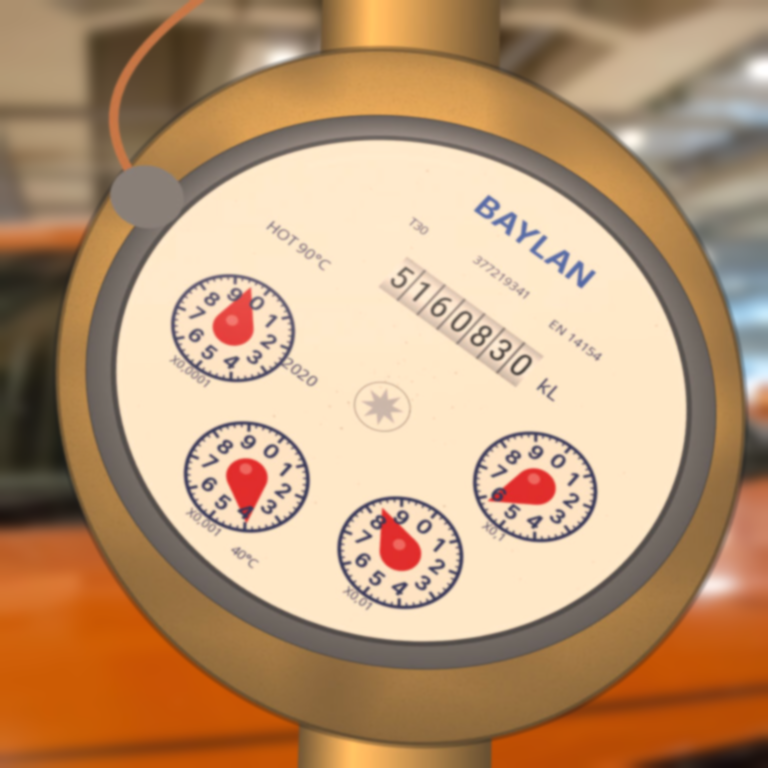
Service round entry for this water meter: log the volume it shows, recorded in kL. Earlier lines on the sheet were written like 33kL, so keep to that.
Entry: 5160830.5839kL
